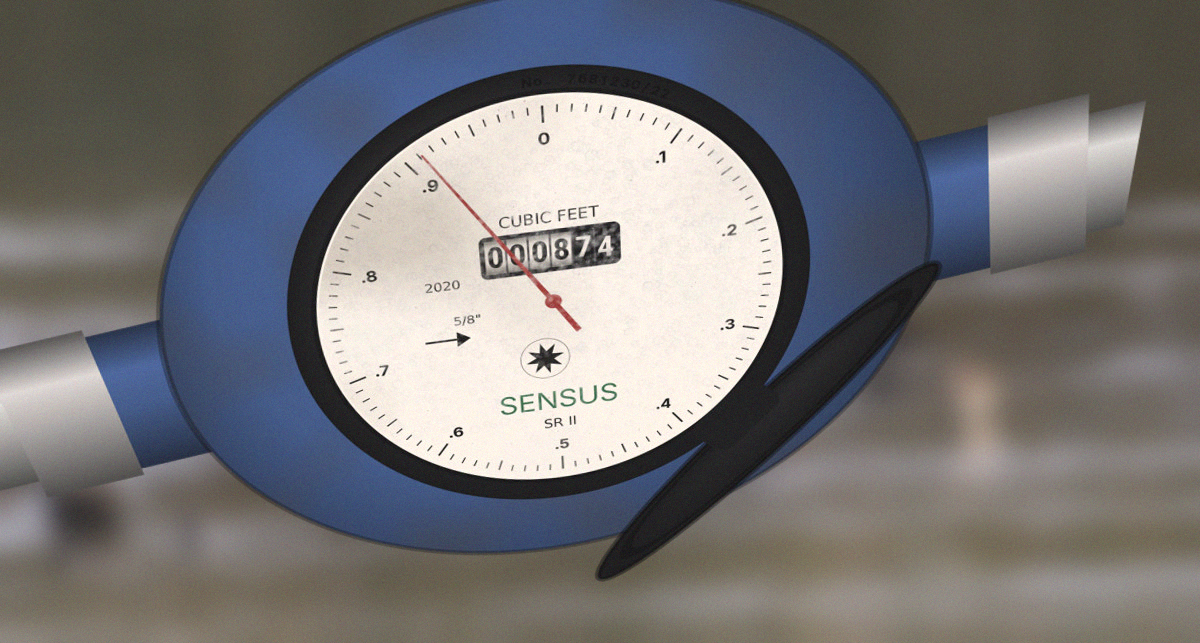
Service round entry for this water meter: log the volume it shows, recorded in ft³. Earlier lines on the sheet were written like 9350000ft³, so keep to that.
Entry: 873.91ft³
